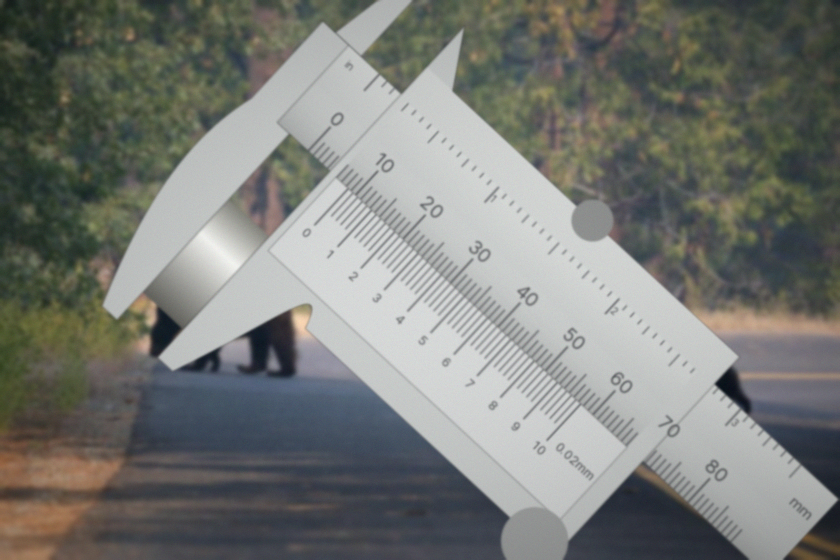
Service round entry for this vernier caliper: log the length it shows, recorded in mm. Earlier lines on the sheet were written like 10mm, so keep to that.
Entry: 8.5mm
